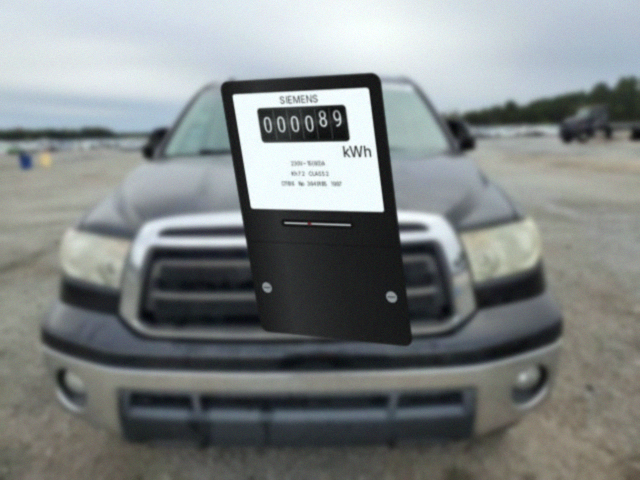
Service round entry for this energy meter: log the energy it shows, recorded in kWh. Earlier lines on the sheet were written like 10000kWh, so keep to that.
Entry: 89kWh
